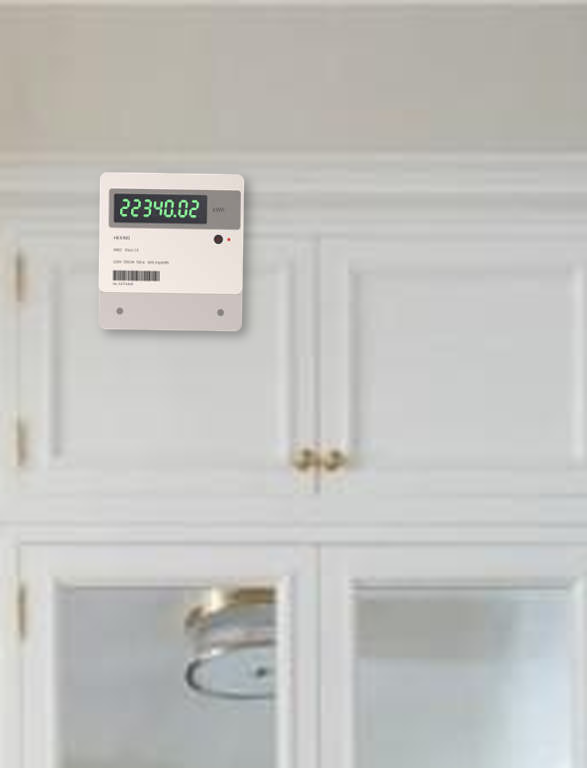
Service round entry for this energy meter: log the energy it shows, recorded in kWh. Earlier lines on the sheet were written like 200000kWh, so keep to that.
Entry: 22340.02kWh
